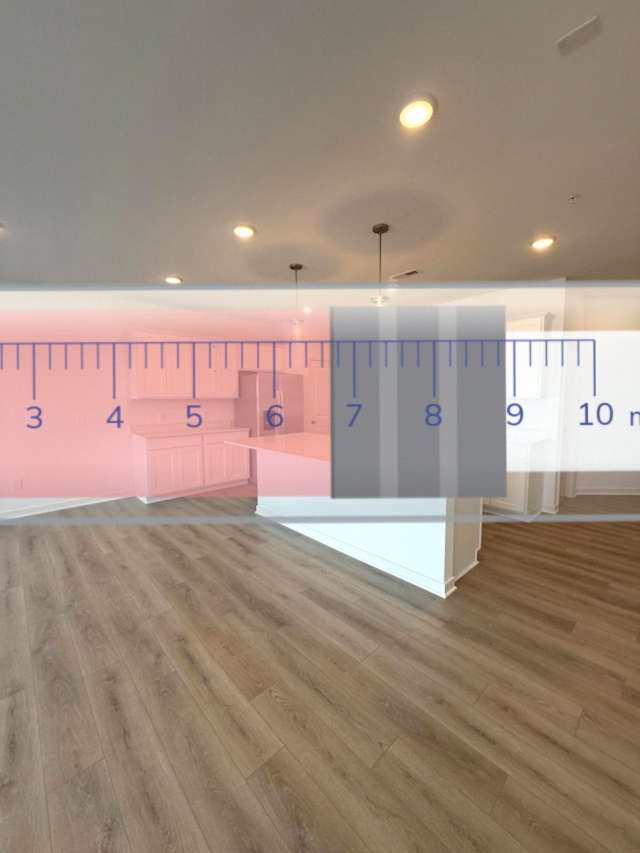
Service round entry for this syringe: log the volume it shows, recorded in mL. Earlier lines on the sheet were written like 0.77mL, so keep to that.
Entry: 6.7mL
